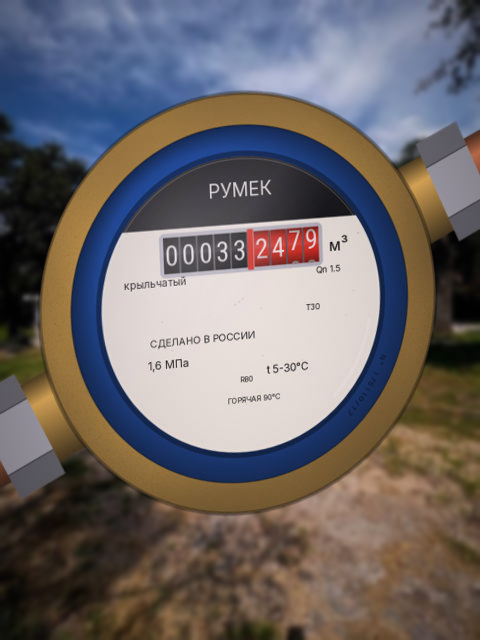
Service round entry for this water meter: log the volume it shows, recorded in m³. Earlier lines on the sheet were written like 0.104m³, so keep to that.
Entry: 33.2479m³
